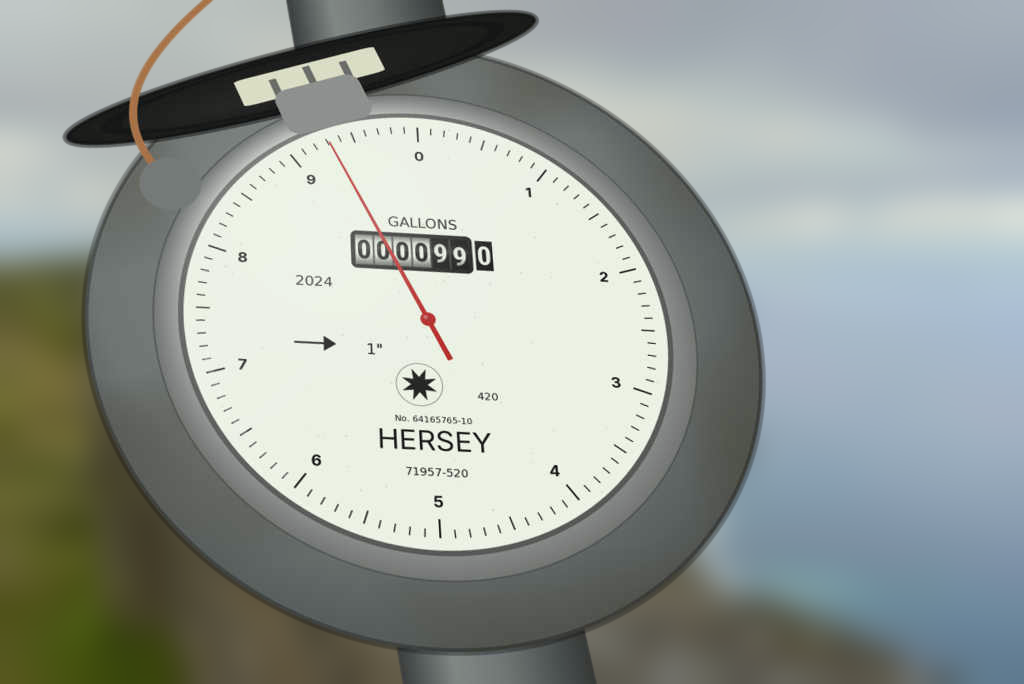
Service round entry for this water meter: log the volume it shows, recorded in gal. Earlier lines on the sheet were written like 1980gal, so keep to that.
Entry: 989.3gal
